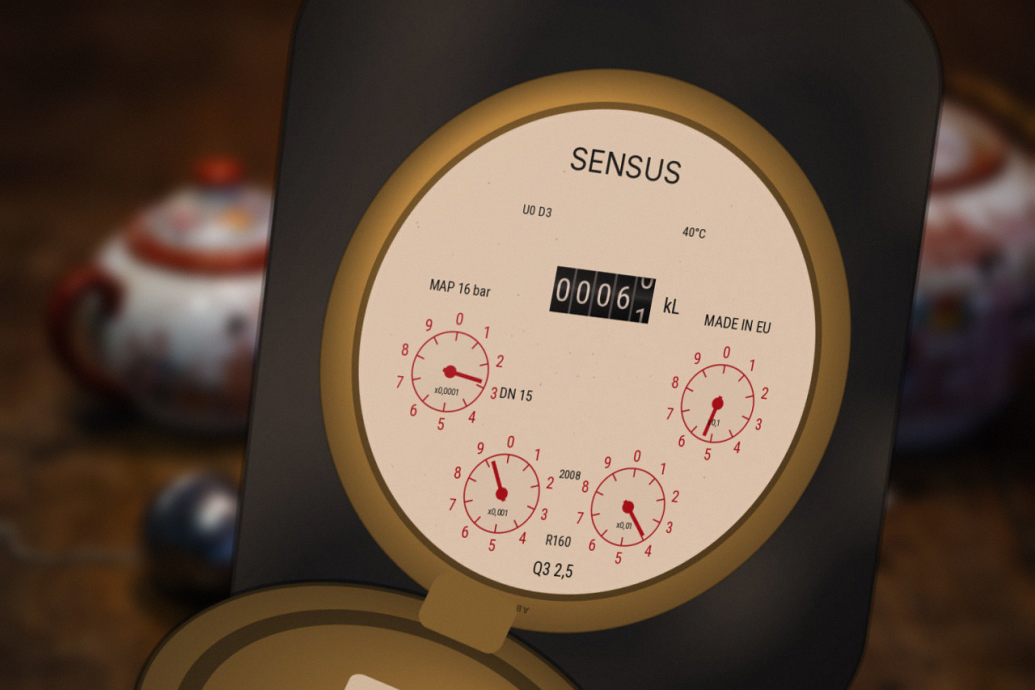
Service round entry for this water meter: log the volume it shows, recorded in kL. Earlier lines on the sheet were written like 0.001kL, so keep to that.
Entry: 60.5392kL
